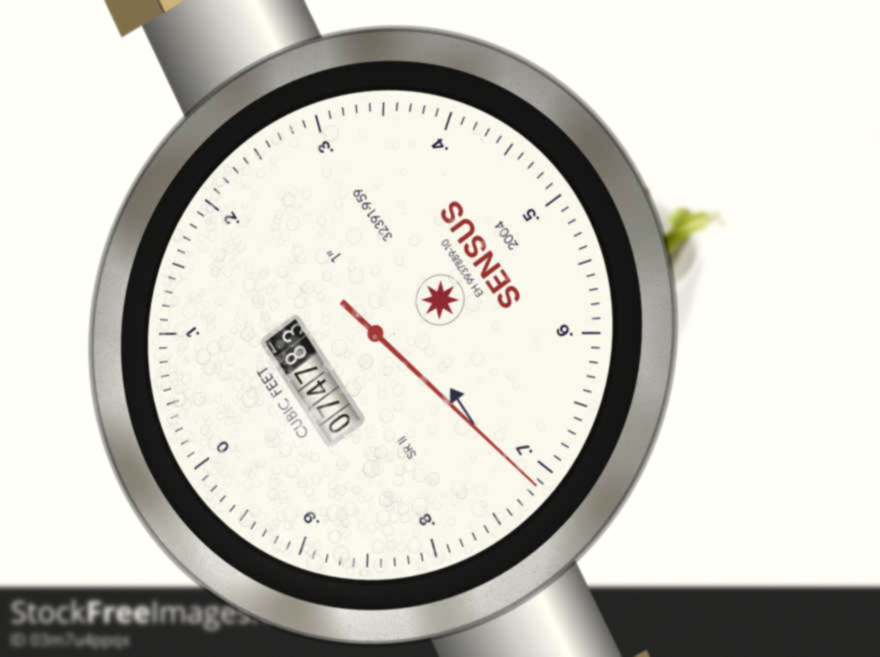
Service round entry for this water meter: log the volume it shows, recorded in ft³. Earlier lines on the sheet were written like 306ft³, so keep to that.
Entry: 74782.71ft³
